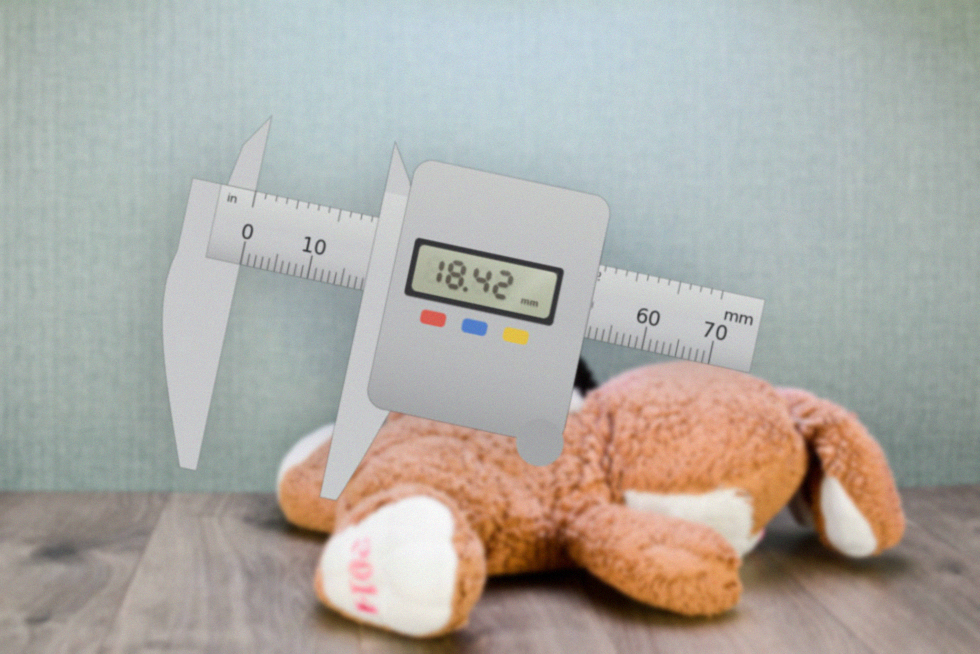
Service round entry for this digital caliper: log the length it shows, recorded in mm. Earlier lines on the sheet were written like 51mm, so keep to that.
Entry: 18.42mm
